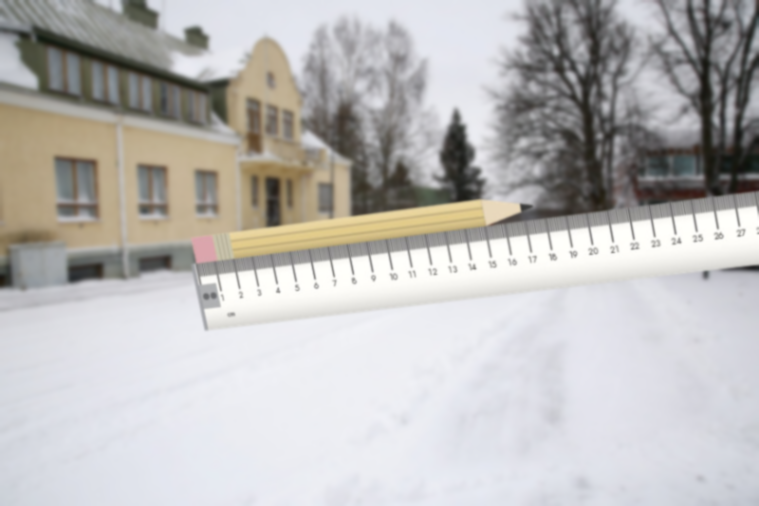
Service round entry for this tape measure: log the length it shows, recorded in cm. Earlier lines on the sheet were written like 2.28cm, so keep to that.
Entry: 17.5cm
